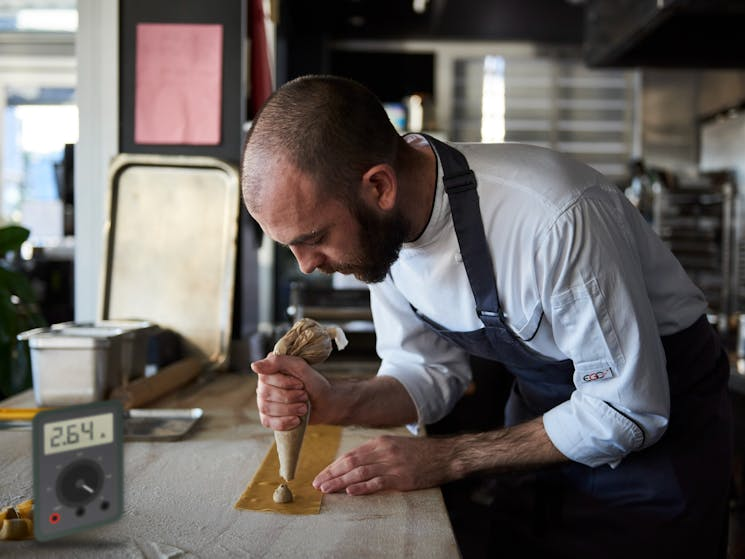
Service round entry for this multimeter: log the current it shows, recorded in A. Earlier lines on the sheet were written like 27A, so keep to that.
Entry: 2.64A
